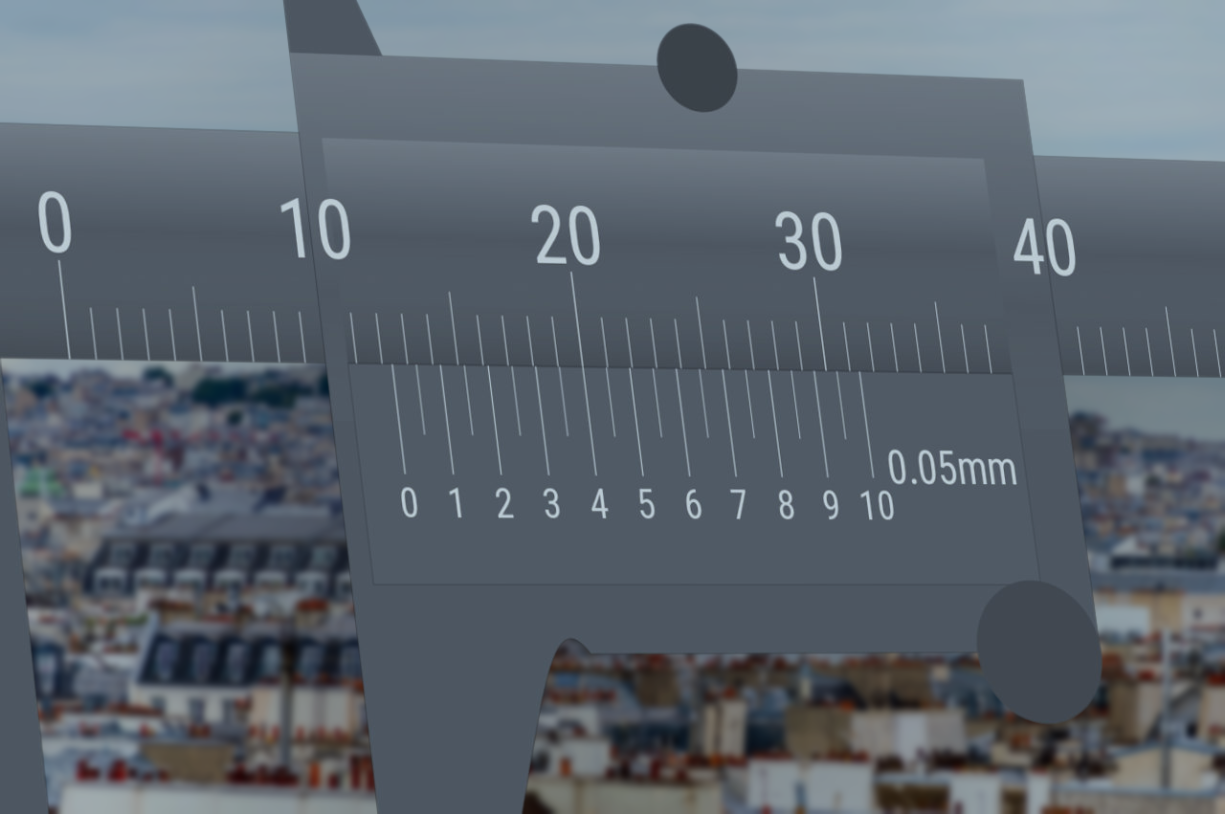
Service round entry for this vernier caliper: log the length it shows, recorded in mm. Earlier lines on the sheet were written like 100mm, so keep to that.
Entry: 12.40mm
